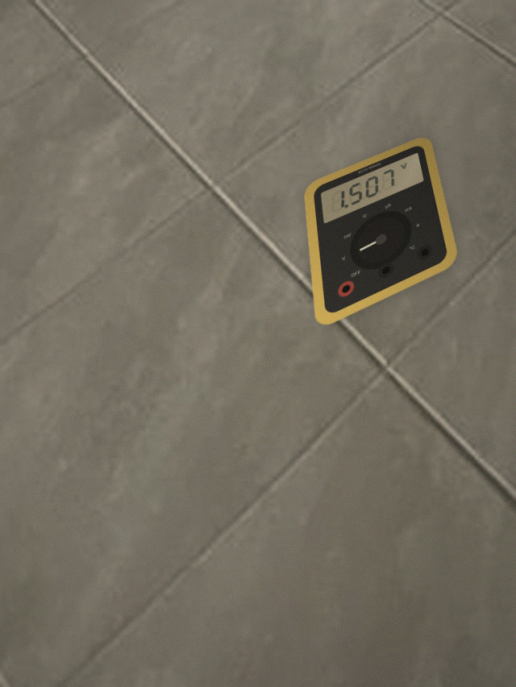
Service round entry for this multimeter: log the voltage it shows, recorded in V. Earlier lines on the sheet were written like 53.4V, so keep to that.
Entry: 1.507V
